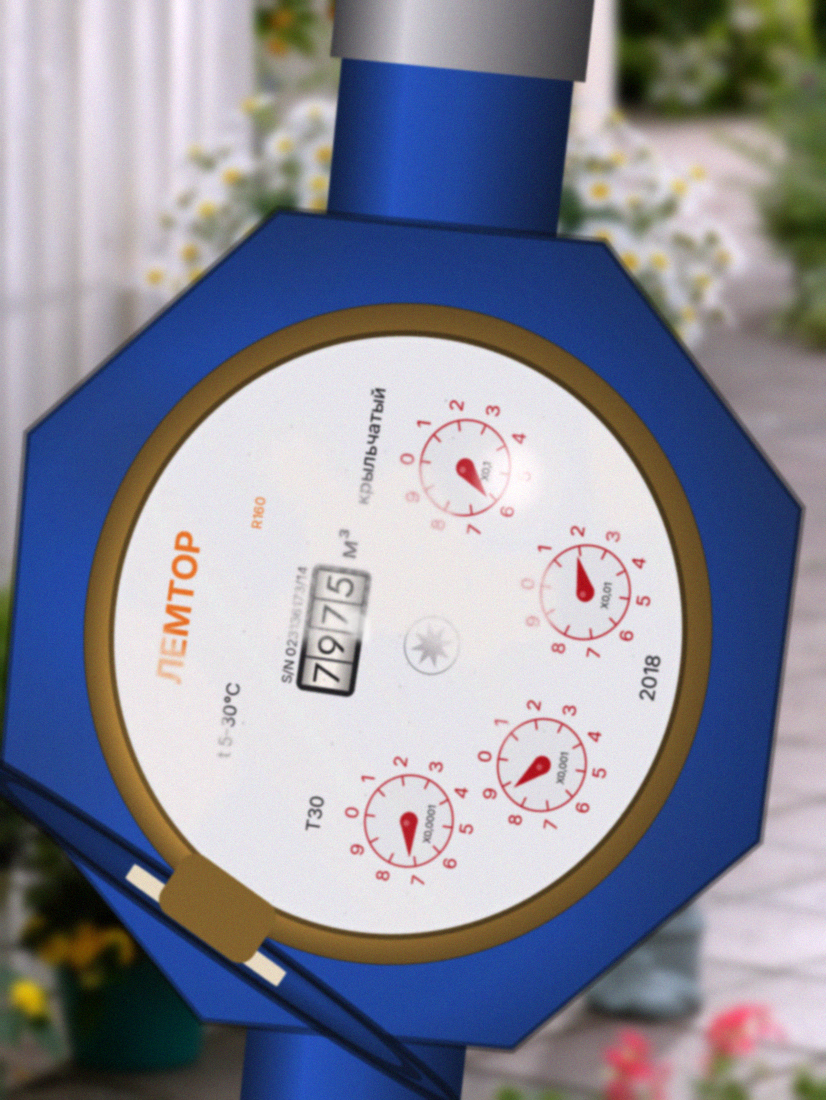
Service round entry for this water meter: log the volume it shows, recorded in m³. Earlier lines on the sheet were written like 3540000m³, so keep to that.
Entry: 7975.6187m³
